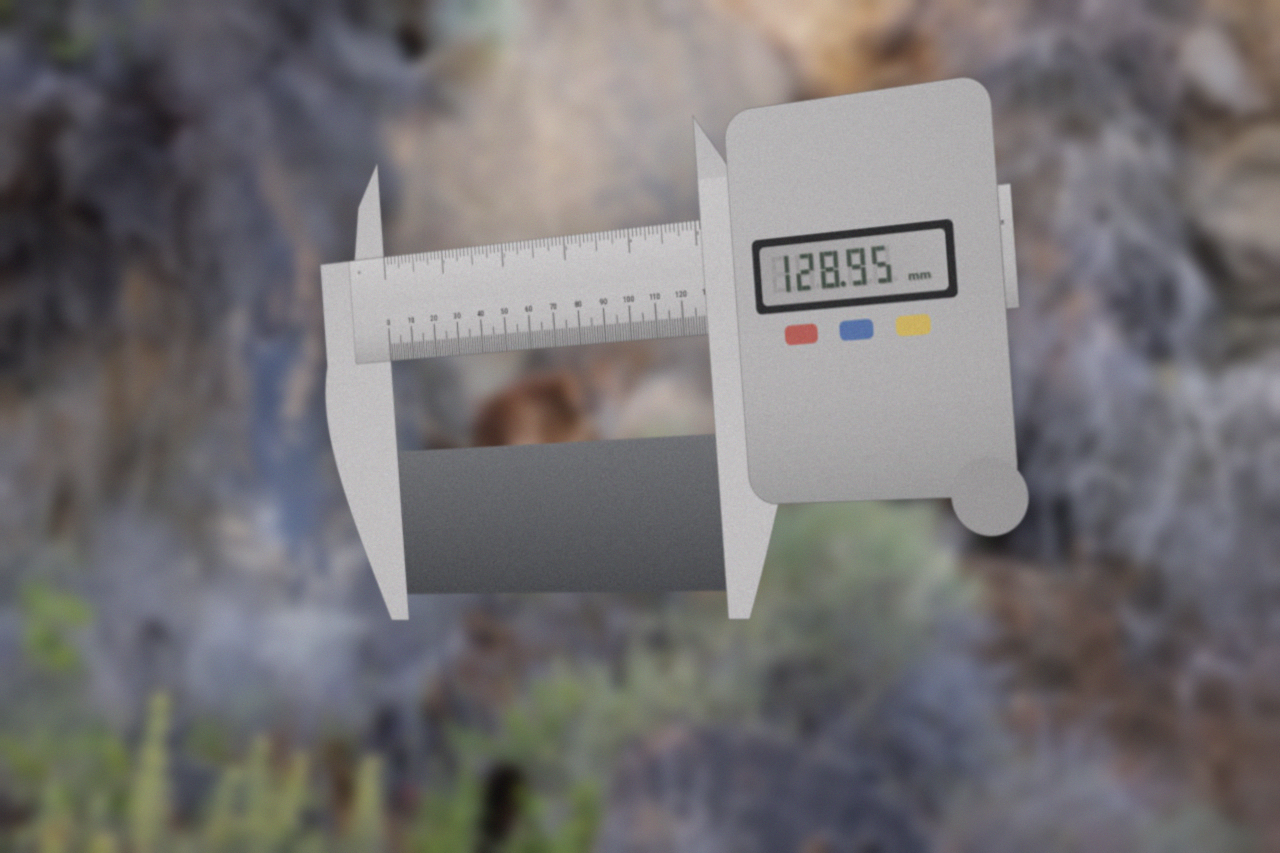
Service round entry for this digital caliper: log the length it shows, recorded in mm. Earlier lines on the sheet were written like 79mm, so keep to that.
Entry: 128.95mm
